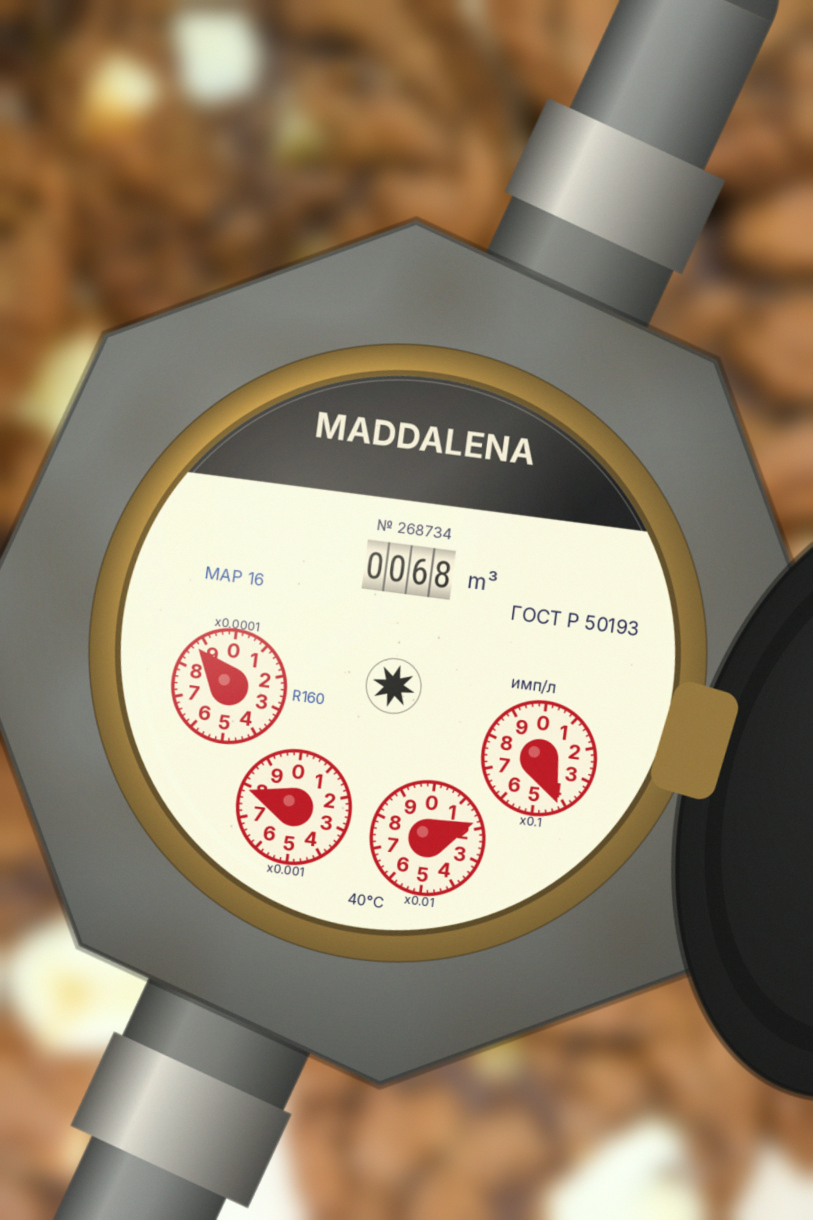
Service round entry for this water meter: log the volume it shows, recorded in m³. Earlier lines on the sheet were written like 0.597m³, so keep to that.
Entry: 68.4178m³
